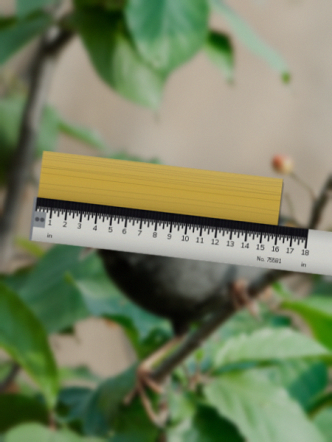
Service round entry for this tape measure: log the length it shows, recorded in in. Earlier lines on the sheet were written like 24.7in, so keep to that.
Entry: 16in
